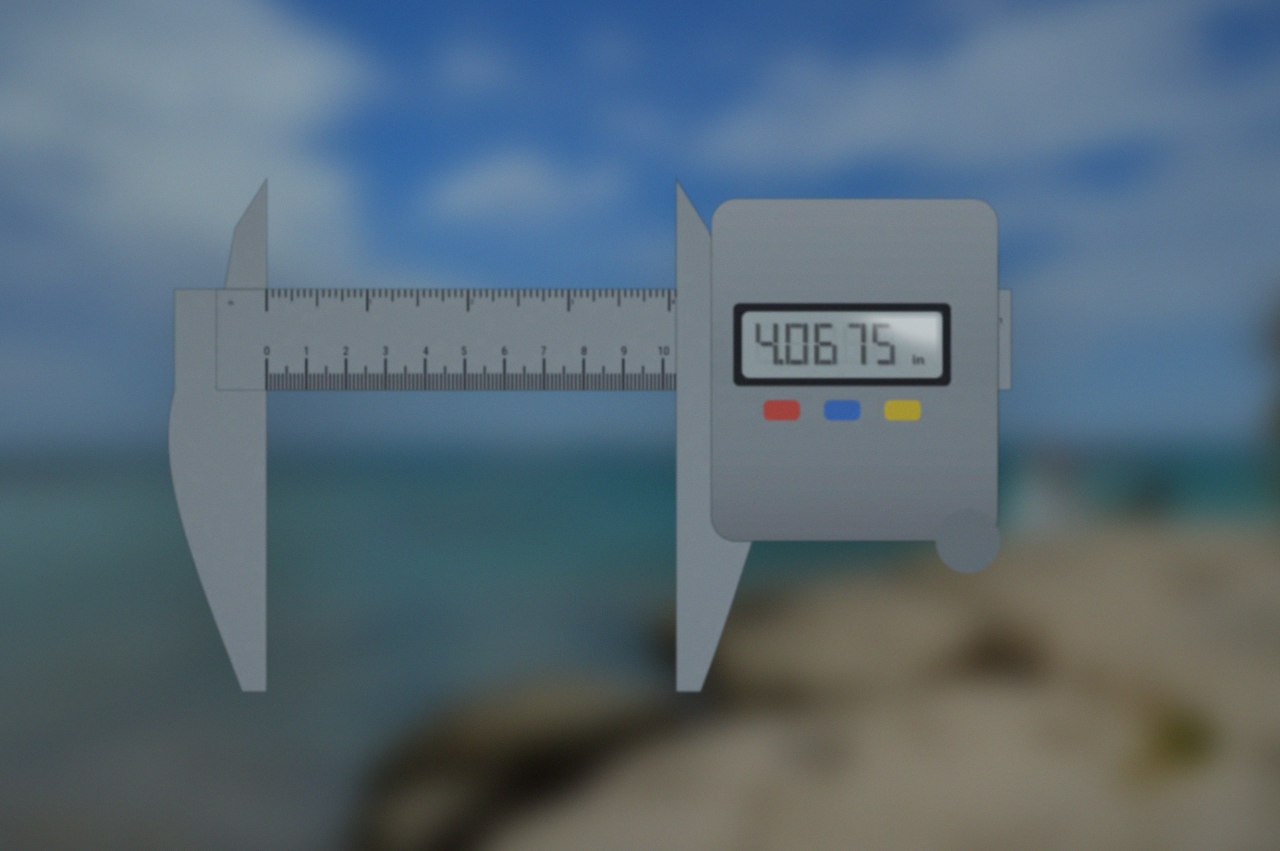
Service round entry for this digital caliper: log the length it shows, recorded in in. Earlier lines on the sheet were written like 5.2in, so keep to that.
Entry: 4.0675in
